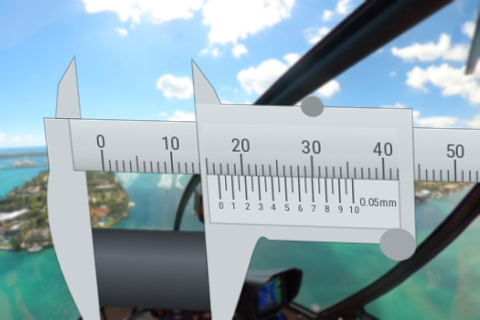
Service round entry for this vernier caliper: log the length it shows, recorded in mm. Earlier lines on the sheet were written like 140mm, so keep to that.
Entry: 16.6mm
